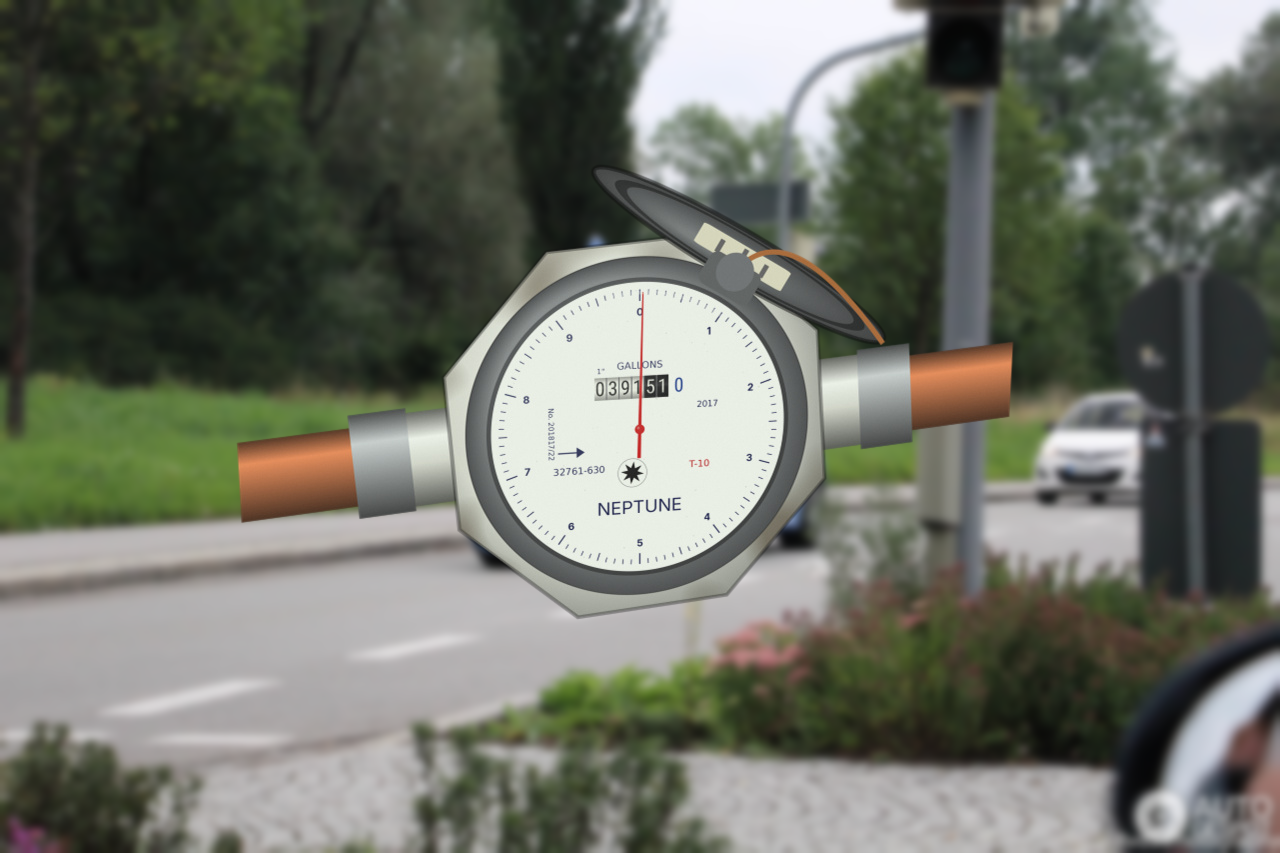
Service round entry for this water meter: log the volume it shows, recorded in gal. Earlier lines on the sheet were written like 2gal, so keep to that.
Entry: 391510.0gal
